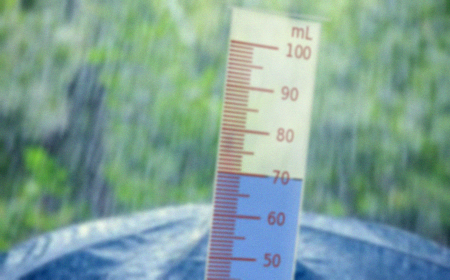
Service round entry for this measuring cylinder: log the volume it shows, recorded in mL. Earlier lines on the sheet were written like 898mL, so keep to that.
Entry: 70mL
